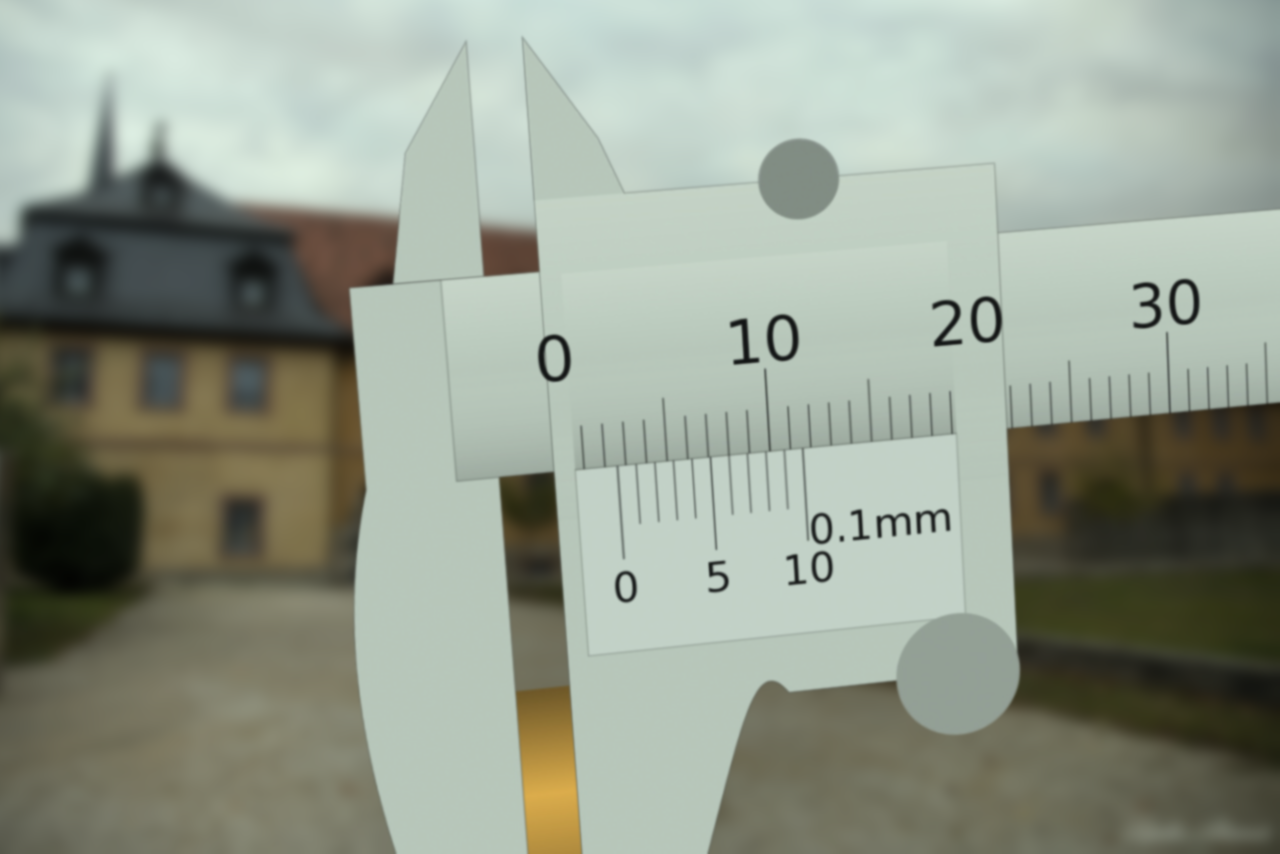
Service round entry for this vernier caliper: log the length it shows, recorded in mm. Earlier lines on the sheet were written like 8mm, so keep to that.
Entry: 2.6mm
